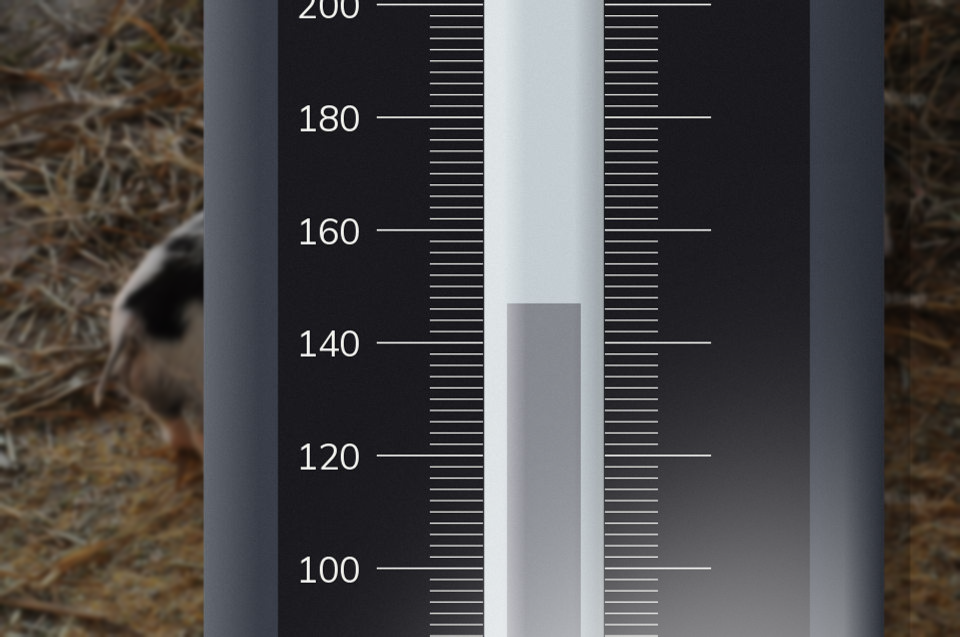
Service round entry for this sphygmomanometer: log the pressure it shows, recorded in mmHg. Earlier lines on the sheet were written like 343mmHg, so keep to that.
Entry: 147mmHg
